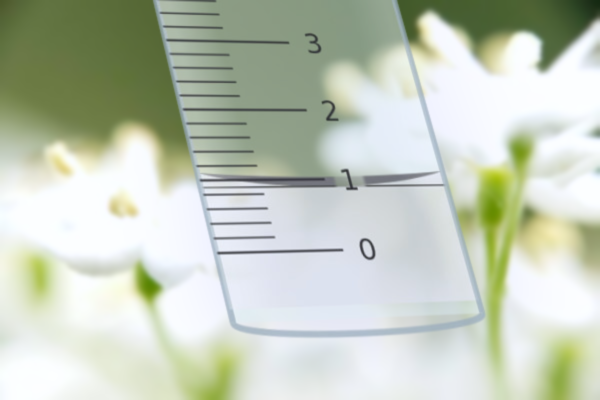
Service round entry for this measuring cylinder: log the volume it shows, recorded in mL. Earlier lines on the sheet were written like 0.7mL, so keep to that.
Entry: 0.9mL
